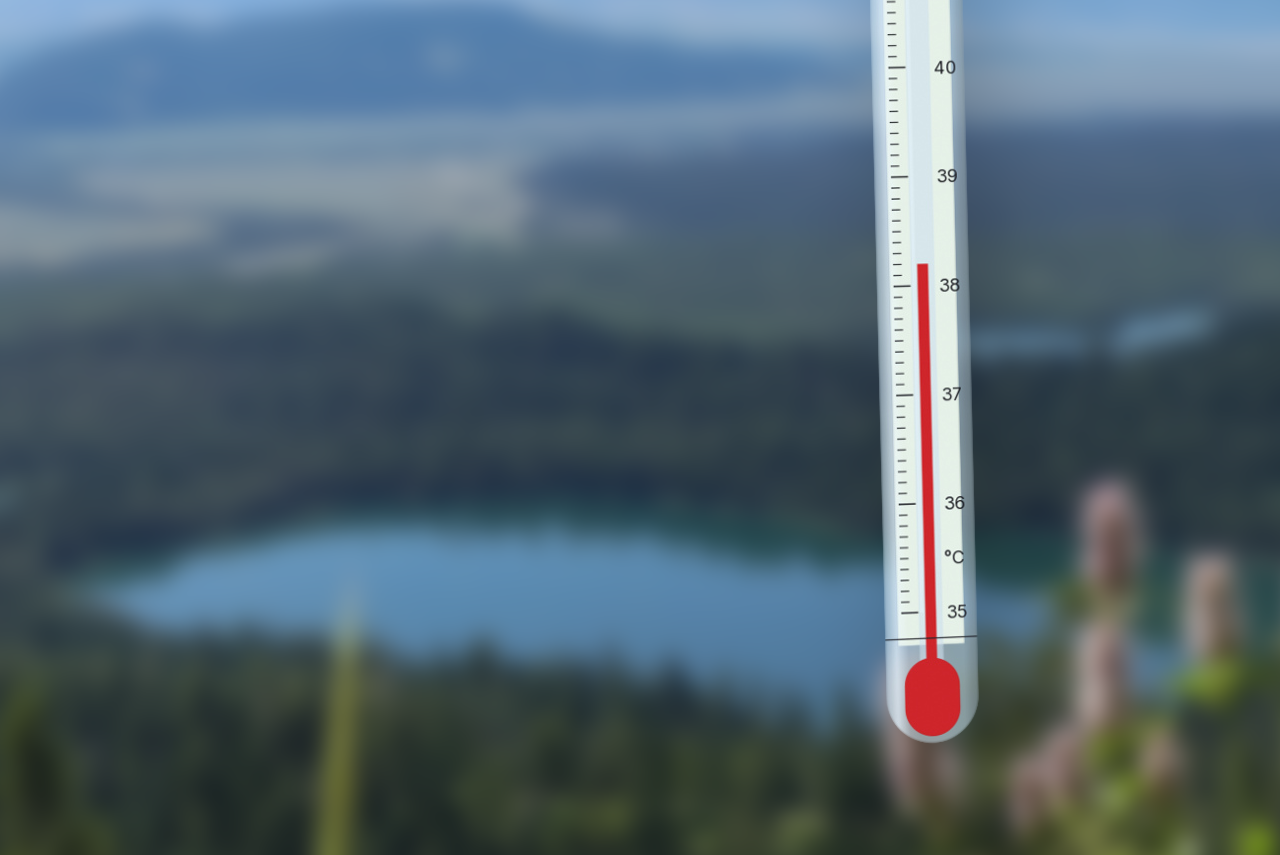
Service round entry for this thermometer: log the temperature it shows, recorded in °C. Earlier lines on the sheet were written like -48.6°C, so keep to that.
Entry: 38.2°C
